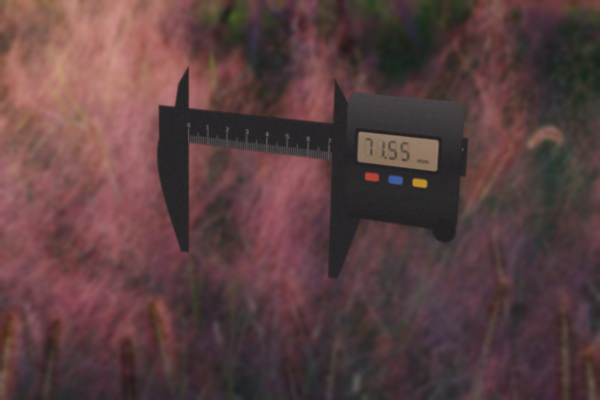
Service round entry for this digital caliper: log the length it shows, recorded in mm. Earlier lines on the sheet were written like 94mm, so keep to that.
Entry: 71.55mm
